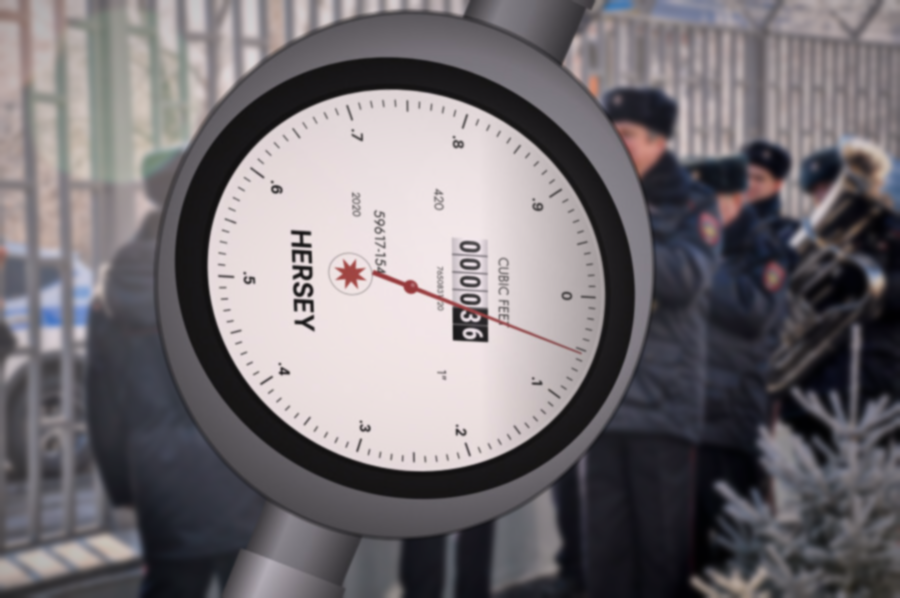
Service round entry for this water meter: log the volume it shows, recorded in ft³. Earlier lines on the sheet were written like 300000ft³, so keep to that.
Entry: 36.05ft³
